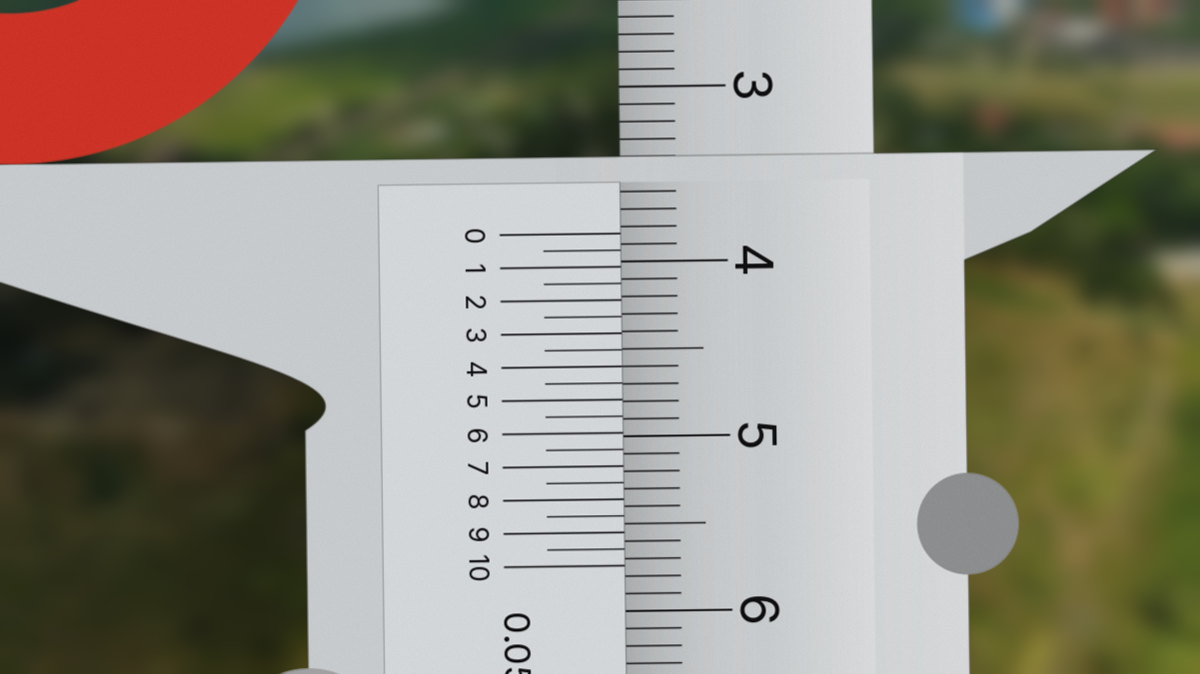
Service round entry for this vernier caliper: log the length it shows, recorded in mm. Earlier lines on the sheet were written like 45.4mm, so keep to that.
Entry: 38.4mm
